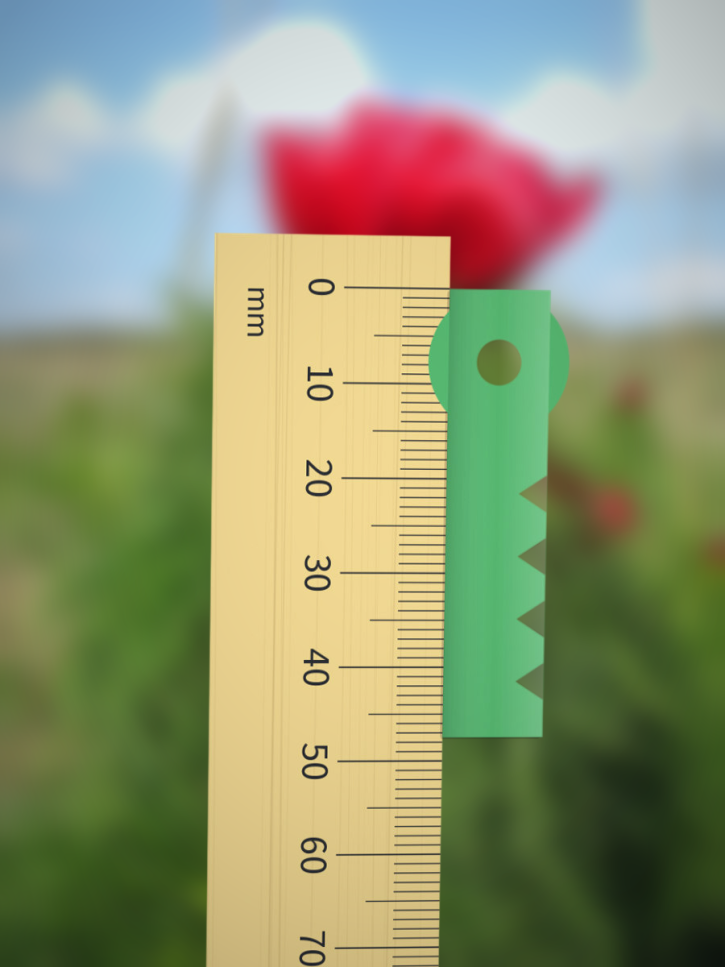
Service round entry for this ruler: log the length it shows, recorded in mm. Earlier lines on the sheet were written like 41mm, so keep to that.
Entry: 47.5mm
